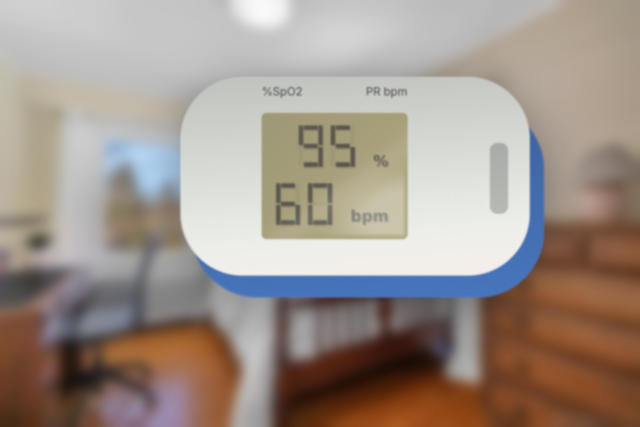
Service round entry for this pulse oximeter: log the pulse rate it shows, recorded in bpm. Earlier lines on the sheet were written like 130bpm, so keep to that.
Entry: 60bpm
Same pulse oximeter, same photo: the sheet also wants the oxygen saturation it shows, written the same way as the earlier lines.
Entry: 95%
